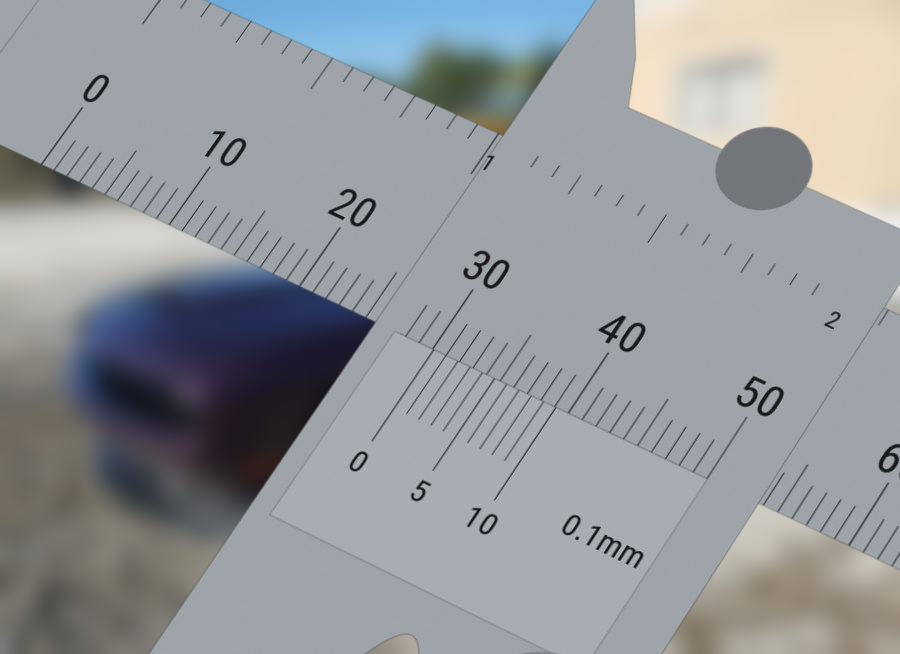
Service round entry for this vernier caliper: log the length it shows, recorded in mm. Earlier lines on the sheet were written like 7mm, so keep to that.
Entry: 30.1mm
